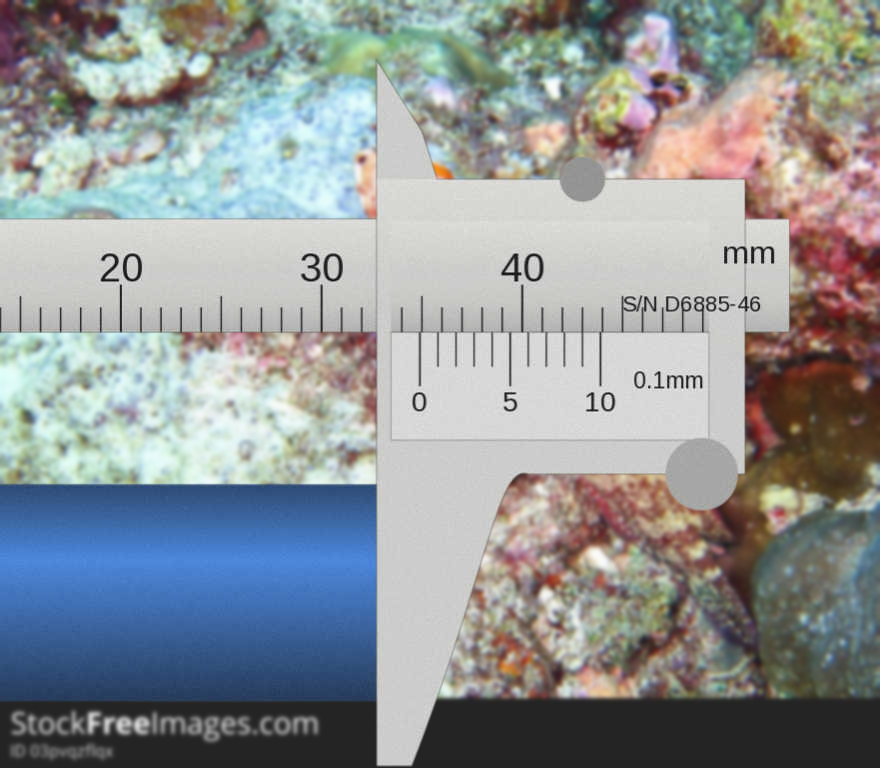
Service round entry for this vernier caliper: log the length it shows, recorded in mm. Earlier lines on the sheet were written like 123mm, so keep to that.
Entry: 34.9mm
